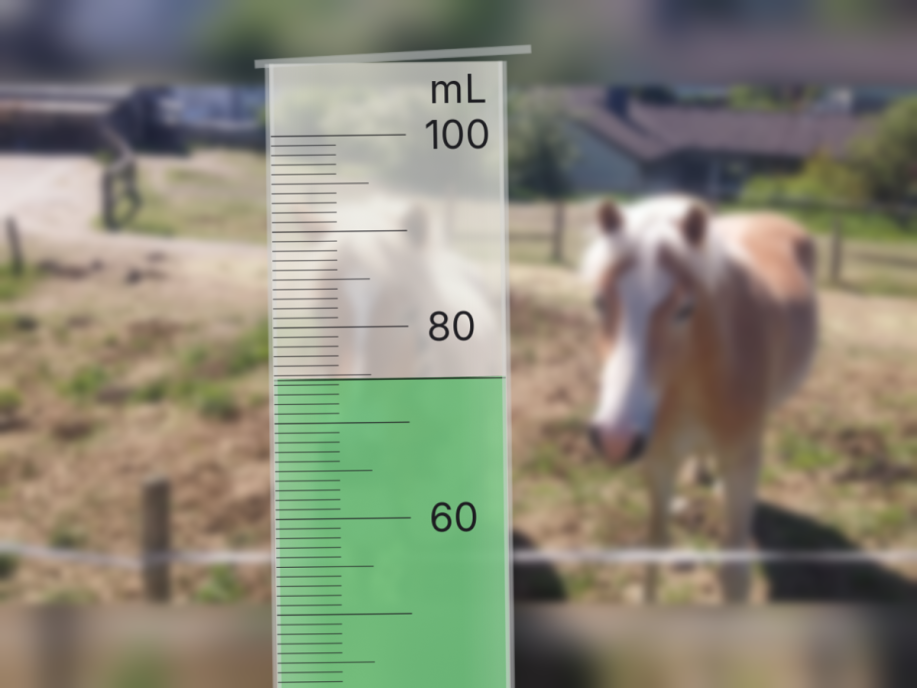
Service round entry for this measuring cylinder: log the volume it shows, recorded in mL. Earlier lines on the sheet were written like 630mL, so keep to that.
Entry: 74.5mL
